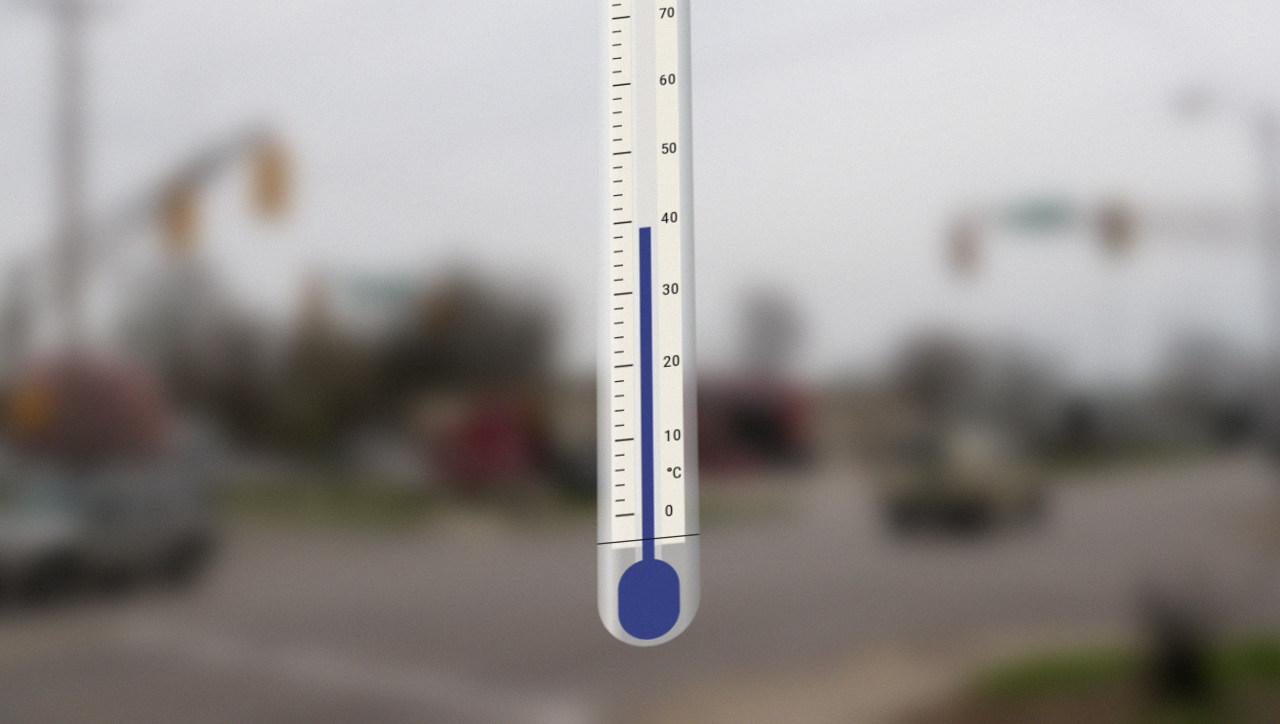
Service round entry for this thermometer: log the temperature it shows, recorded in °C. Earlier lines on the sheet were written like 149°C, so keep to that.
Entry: 39°C
